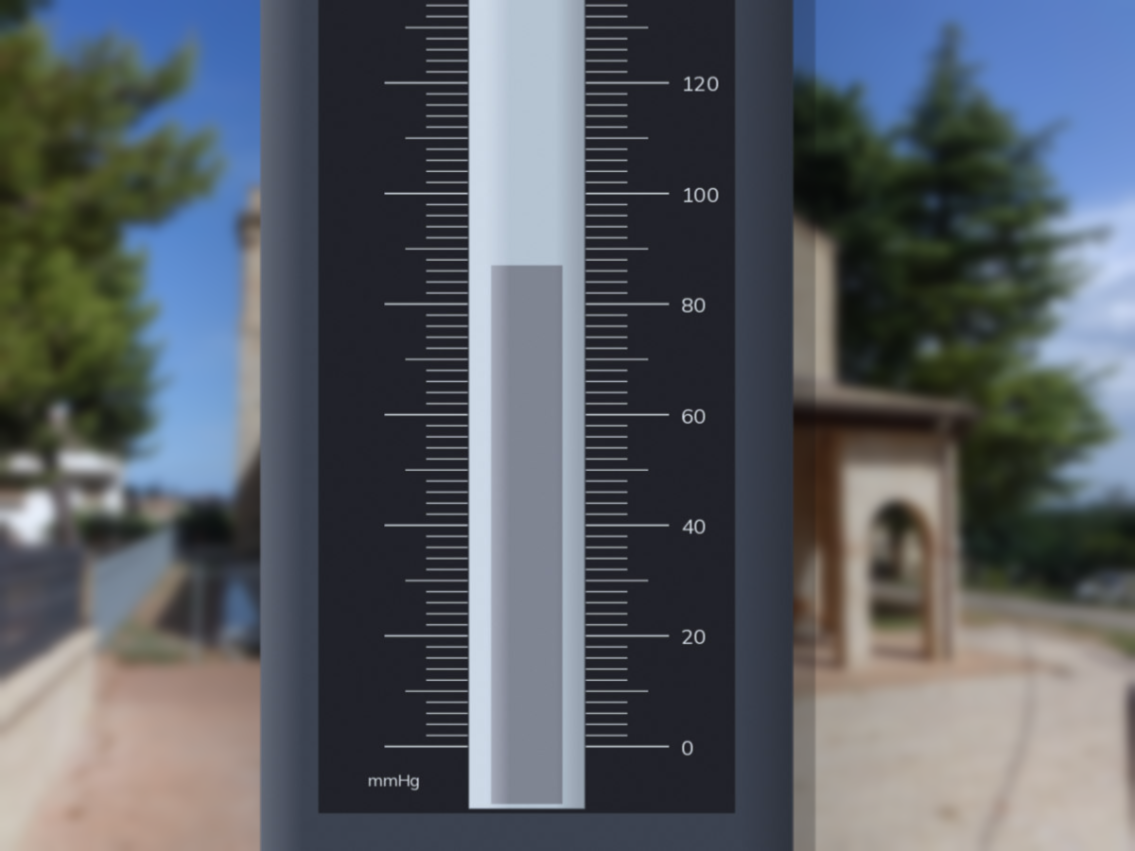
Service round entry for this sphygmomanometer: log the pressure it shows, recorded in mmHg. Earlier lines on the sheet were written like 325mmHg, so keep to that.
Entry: 87mmHg
